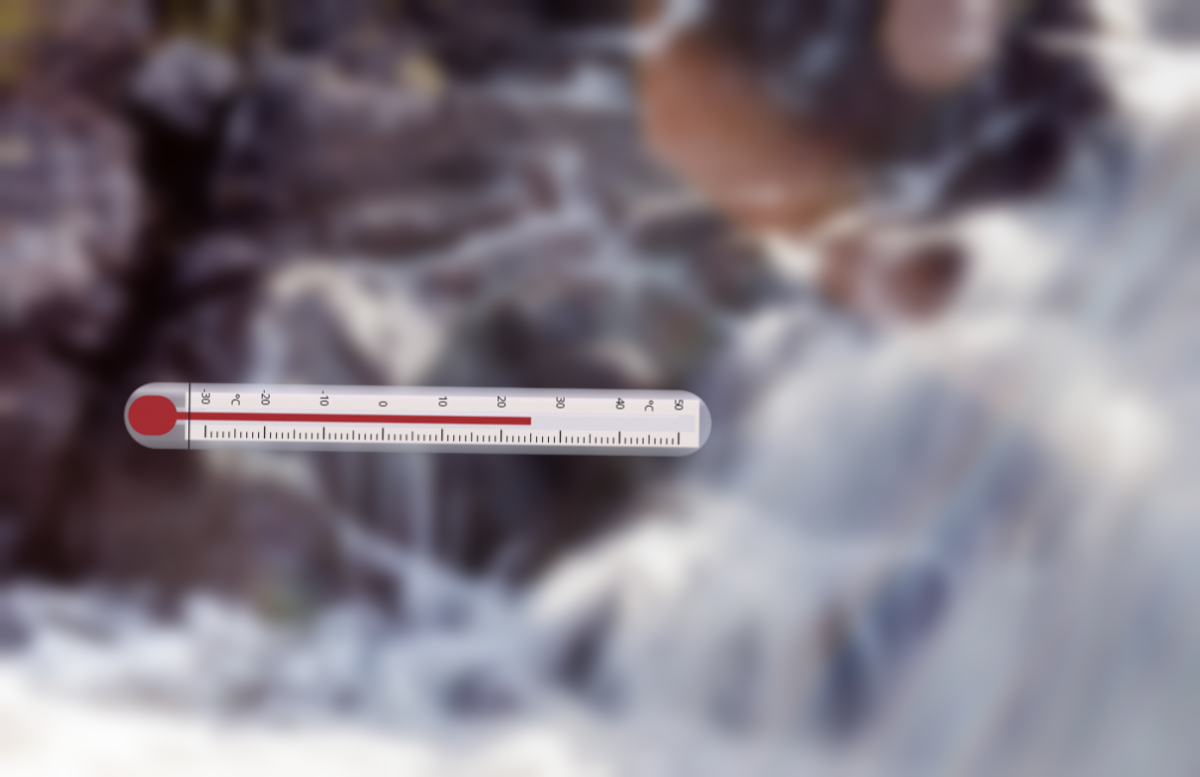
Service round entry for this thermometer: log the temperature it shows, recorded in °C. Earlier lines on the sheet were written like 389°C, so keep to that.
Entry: 25°C
